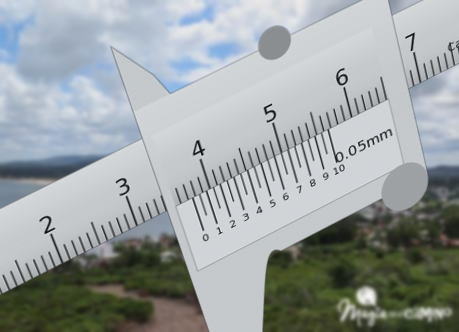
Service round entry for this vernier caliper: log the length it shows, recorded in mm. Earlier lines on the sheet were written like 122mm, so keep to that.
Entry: 37.6mm
